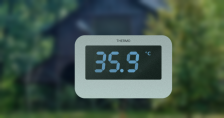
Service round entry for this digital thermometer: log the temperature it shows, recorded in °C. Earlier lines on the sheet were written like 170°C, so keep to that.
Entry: 35.9°C
